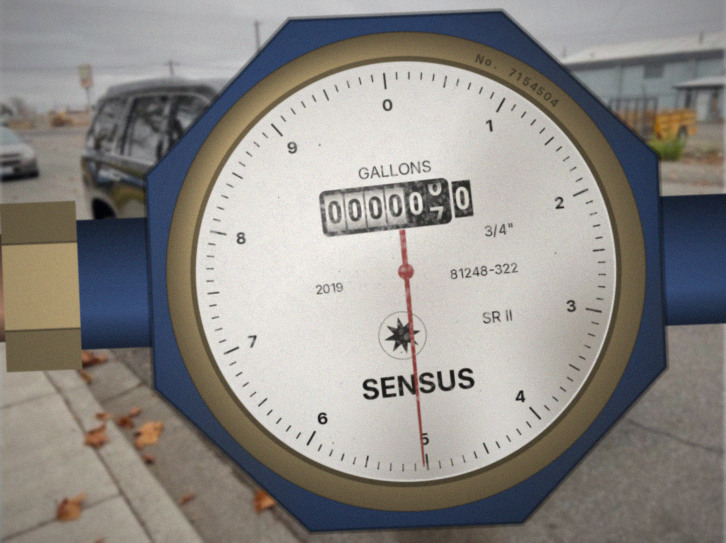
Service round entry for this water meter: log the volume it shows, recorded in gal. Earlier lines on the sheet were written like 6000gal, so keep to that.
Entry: 65.0gal
